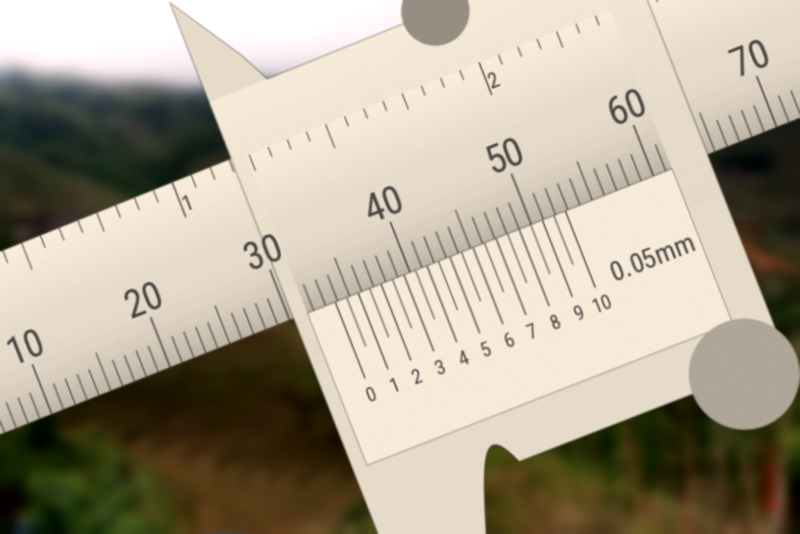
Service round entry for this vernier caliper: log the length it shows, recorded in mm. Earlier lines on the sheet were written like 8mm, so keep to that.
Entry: 33.8mm
